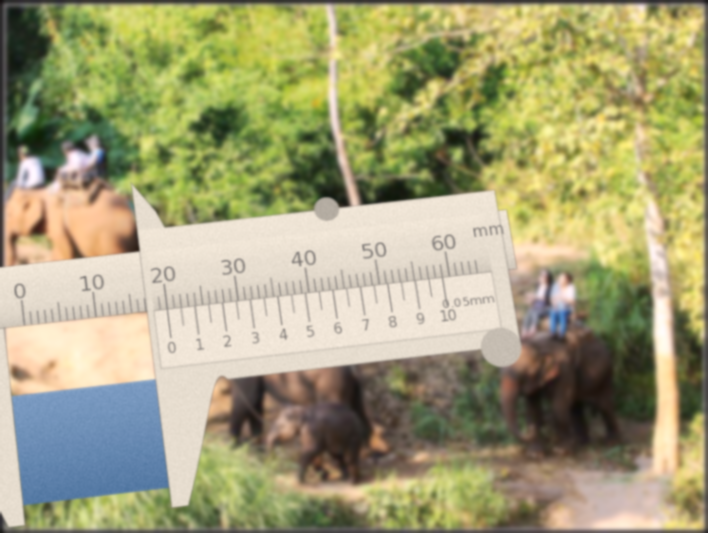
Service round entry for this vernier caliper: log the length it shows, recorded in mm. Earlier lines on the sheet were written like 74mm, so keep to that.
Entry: 20.0mm
